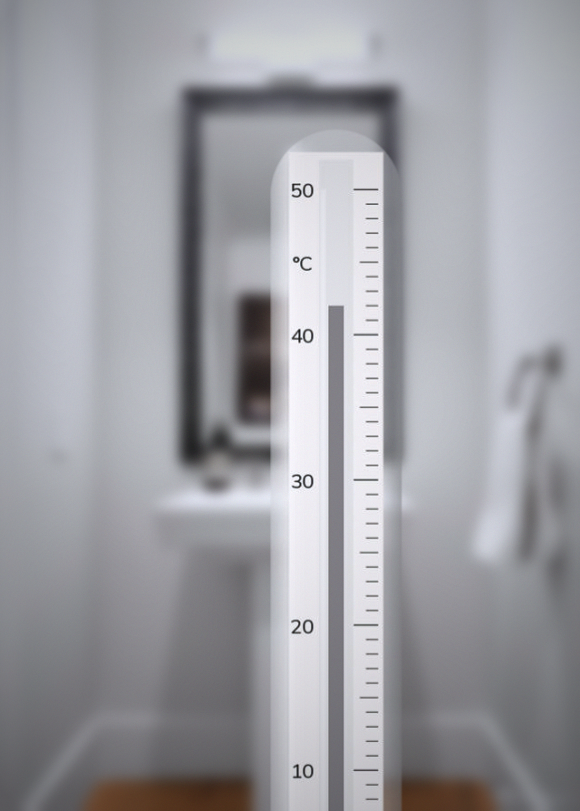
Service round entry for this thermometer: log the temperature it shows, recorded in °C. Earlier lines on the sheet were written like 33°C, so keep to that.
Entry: 42°C
